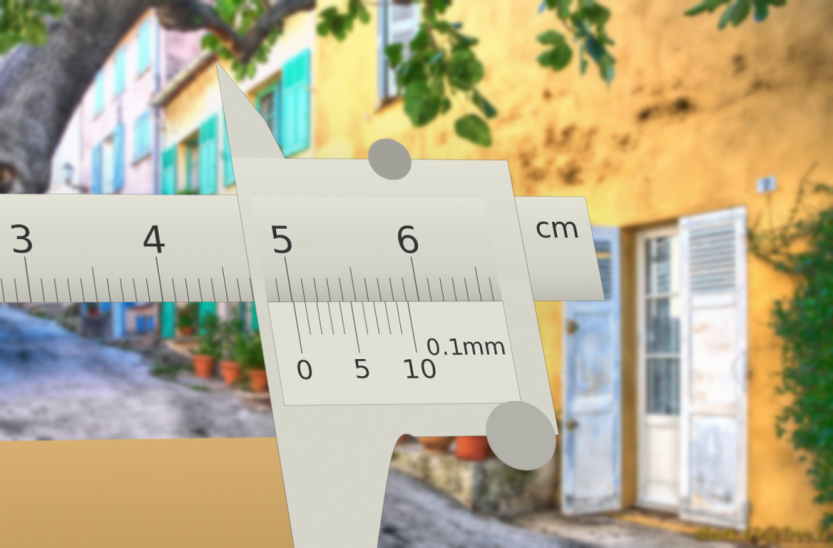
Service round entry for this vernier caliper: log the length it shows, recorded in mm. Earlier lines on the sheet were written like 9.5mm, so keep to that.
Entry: 50.1mm
